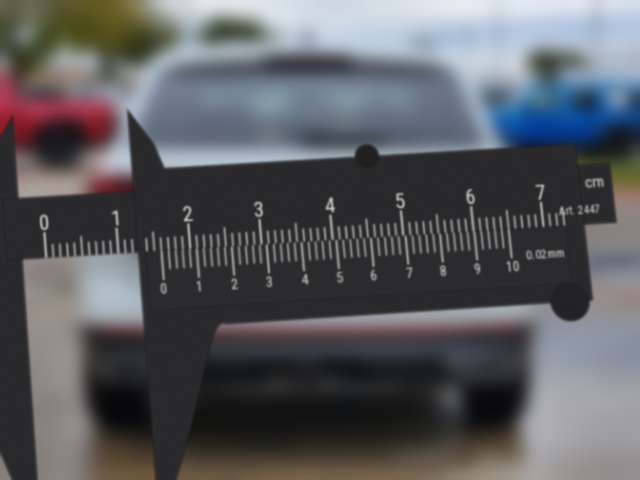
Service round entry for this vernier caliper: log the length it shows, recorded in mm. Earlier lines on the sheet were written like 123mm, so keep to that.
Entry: 16.0mm
